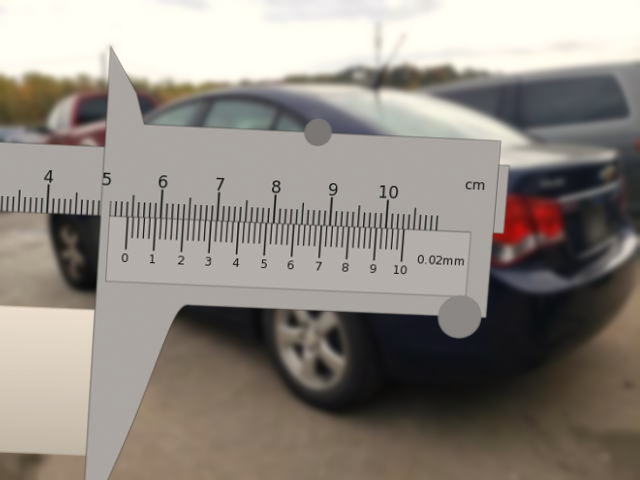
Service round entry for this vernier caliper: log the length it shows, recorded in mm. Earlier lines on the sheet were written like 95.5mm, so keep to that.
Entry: 54.2mm
